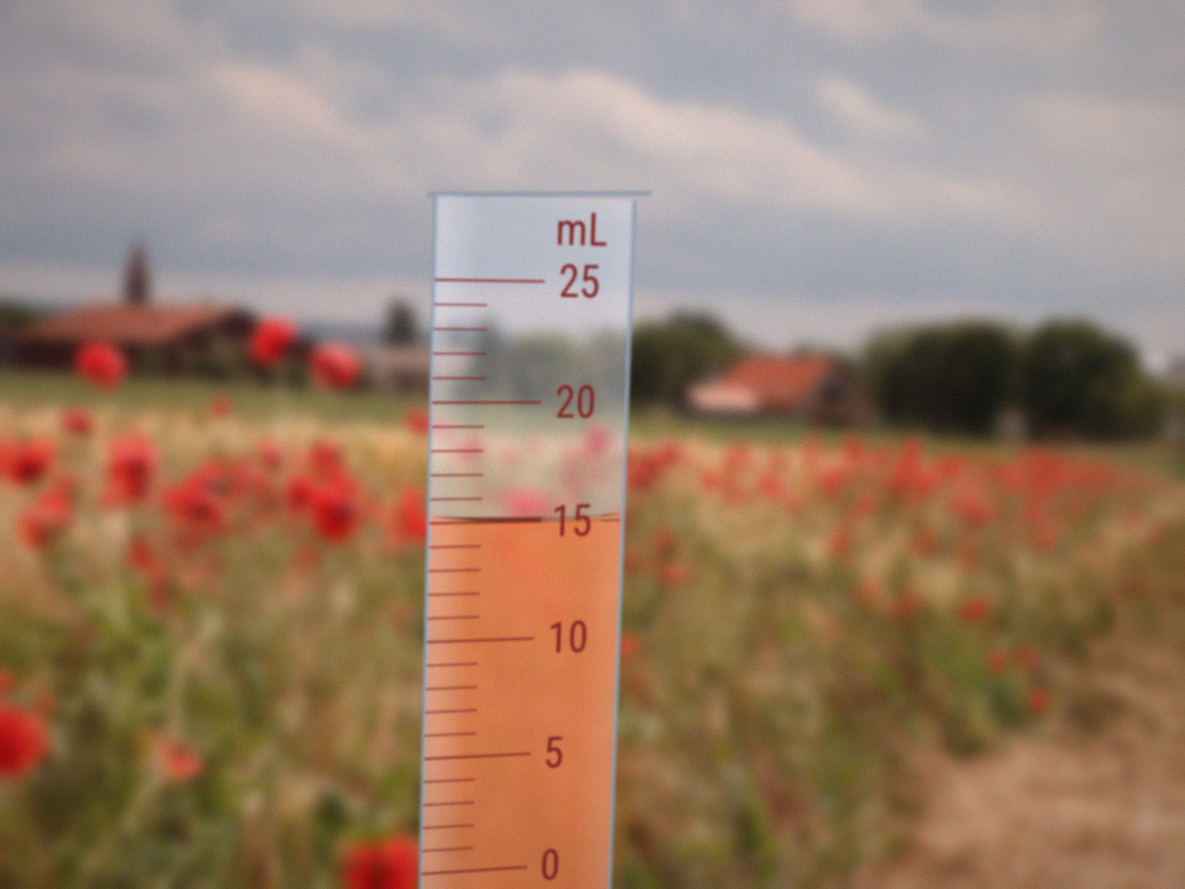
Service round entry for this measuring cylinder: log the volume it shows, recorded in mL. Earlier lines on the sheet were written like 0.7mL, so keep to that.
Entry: 15mL
